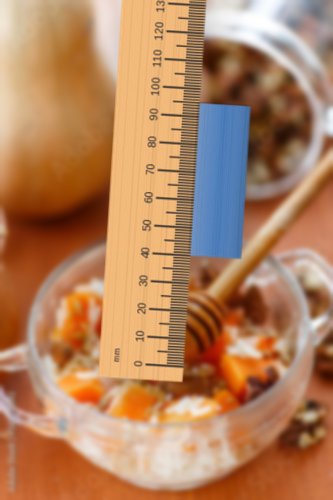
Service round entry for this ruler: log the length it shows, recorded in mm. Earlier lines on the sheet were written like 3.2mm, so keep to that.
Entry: 55mm
